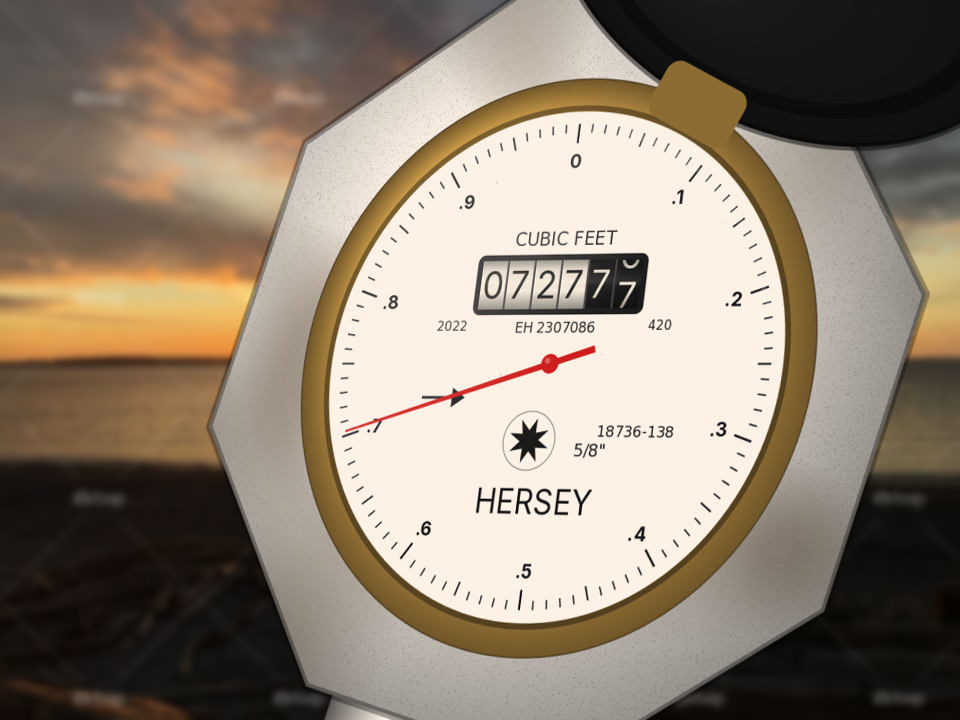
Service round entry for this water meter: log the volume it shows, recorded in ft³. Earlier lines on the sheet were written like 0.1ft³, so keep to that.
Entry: 72776.70ft³
